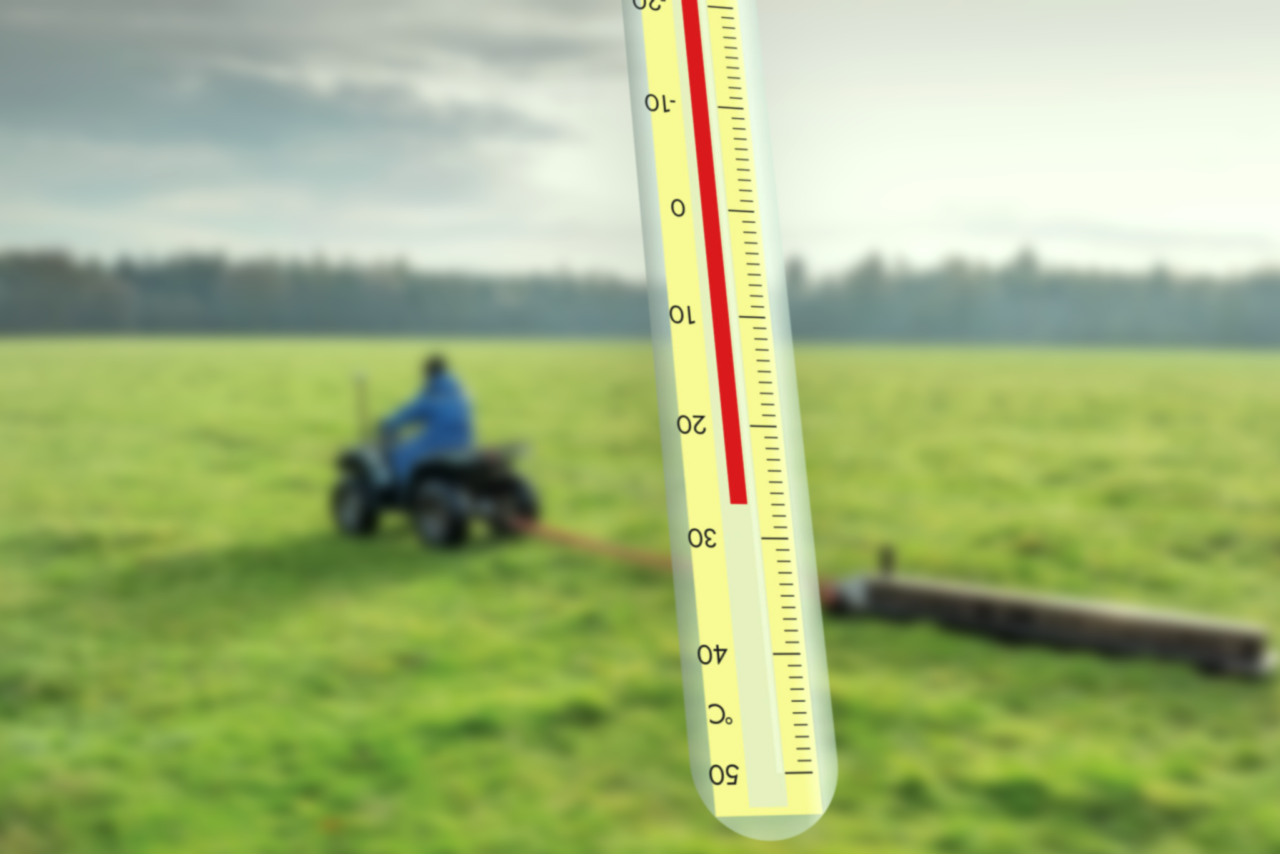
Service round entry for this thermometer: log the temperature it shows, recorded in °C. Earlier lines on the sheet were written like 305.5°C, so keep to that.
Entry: 27°C
